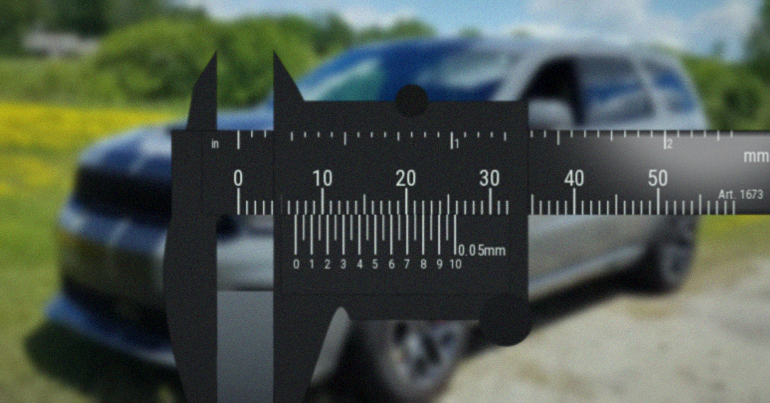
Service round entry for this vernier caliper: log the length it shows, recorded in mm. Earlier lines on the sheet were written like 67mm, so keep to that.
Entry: 6.8mm
